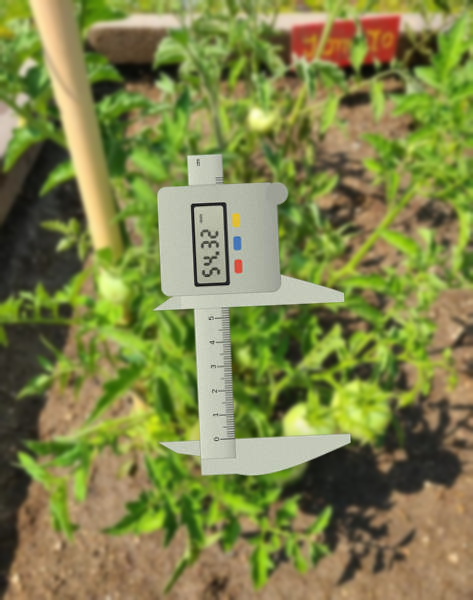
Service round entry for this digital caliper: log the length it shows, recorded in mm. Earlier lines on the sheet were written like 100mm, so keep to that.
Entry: 54.32mm
